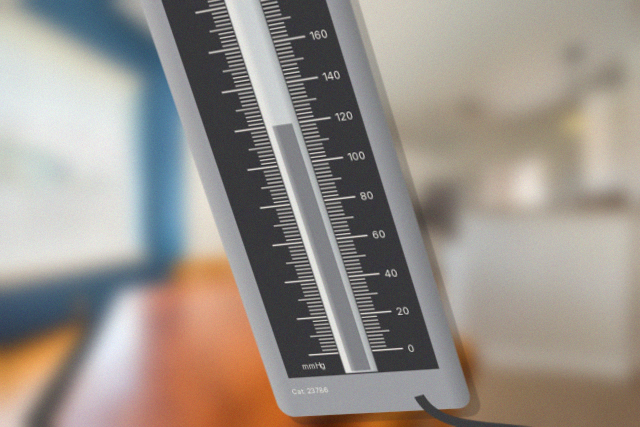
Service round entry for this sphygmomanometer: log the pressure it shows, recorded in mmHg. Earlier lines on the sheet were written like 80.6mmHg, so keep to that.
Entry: 120mmHg
